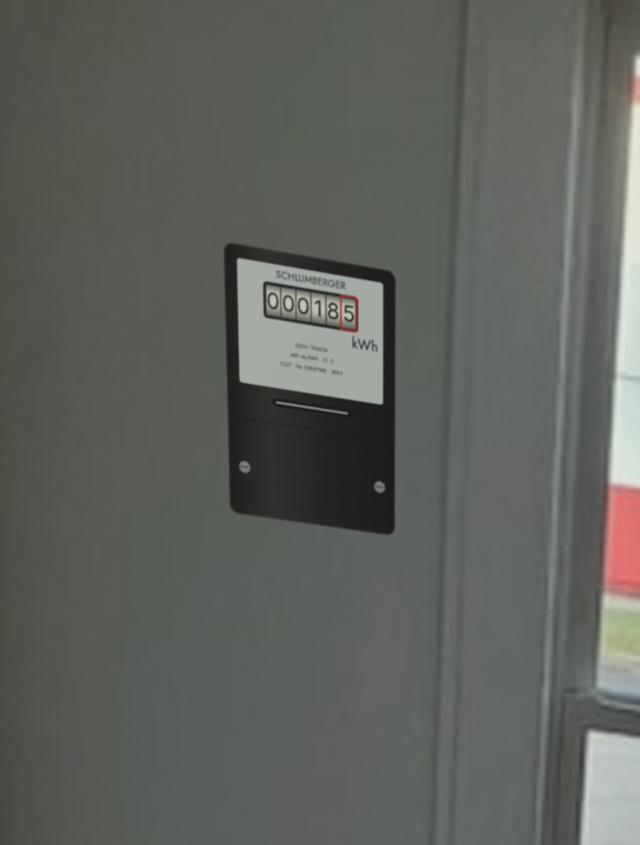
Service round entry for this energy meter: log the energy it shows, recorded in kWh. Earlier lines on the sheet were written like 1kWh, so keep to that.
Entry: 18.5kWh
